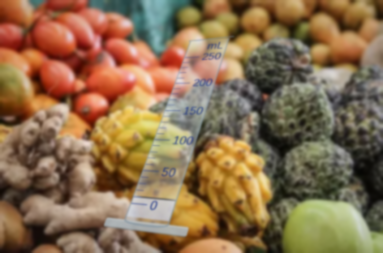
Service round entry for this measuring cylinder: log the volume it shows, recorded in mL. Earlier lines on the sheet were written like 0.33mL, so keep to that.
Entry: 10mL
